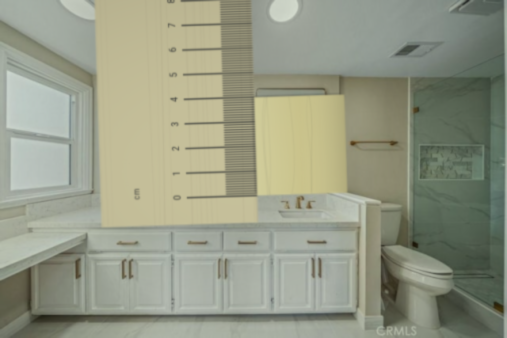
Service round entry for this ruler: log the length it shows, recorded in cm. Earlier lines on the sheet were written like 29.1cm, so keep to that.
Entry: 4cm
